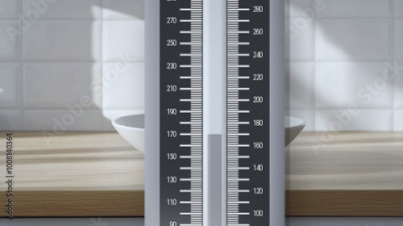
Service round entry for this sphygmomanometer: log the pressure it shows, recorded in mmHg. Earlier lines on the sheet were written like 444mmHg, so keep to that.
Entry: 170mmHg
